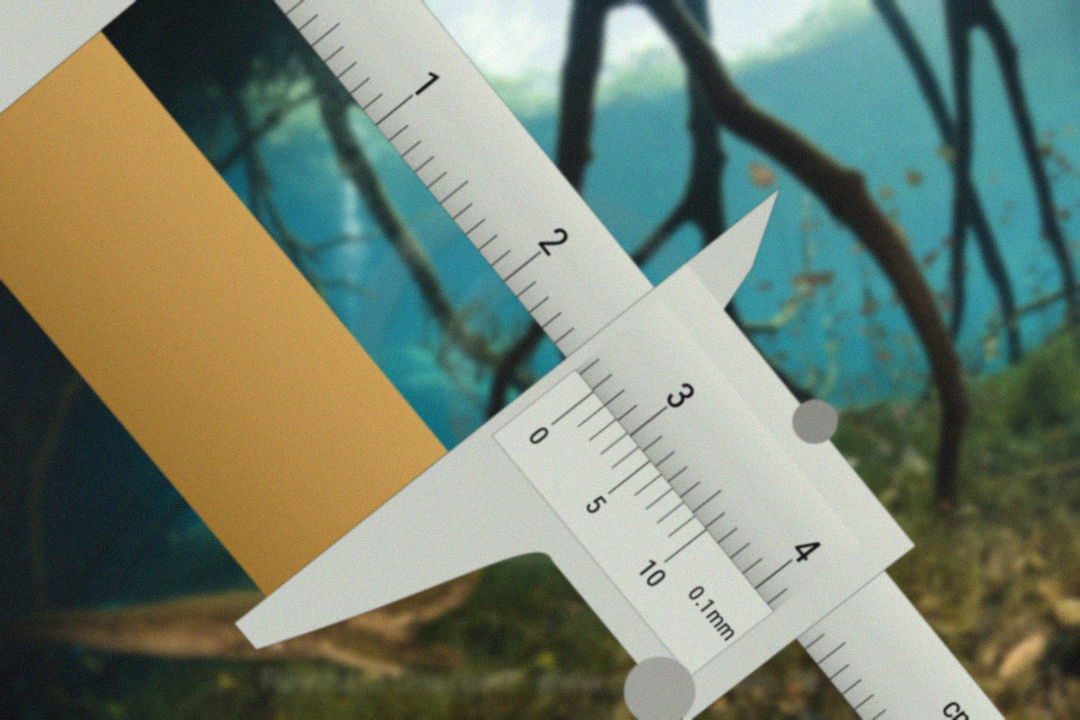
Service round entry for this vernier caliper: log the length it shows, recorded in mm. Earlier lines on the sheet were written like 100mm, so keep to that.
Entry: 27.1mm
